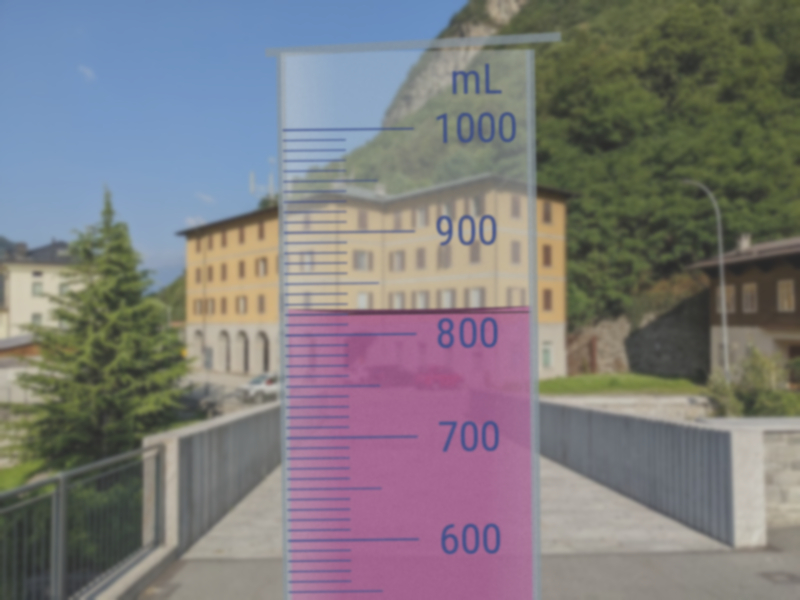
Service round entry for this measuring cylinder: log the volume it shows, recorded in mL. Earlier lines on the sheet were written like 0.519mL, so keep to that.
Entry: 820mL
